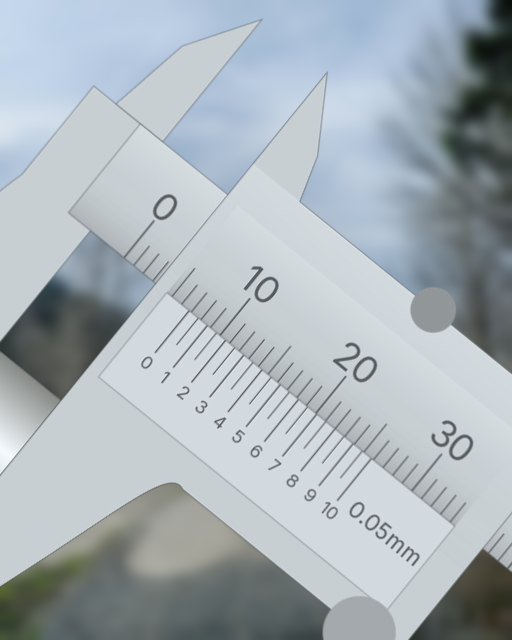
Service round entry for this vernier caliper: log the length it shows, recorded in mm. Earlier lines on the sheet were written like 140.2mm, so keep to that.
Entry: 6.8mm
